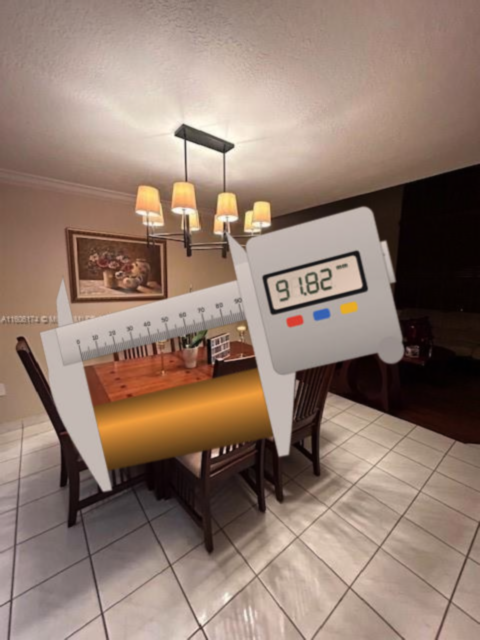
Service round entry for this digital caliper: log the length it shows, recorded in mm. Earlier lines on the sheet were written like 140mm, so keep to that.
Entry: 91.82mm
